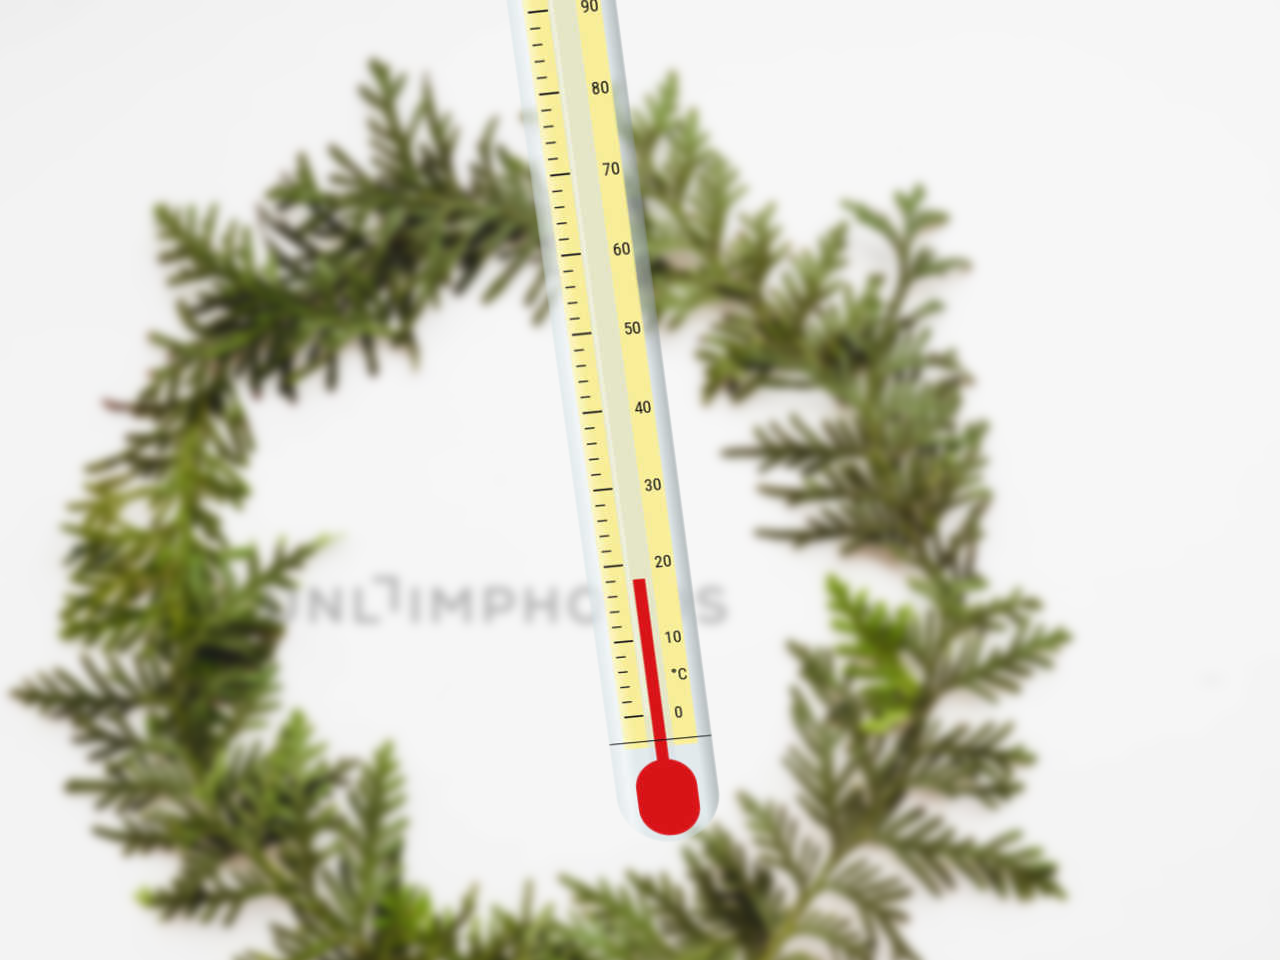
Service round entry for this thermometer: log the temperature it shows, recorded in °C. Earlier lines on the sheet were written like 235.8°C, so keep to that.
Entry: 18°C
